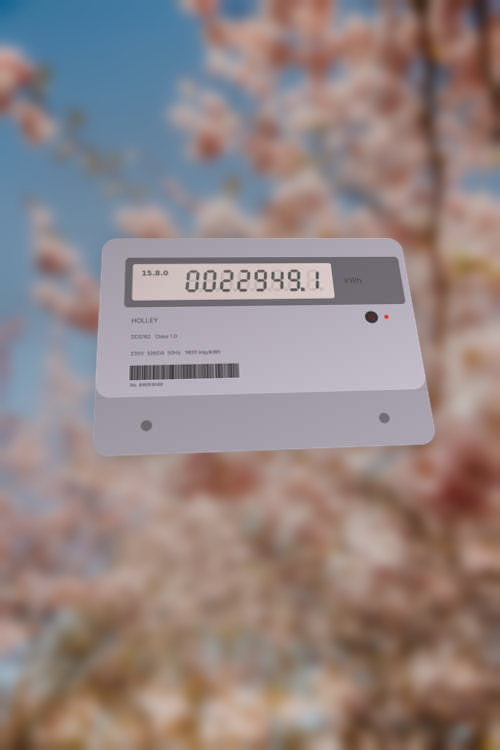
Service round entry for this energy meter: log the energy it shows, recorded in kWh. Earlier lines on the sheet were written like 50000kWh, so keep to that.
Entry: 22949.1kWh
